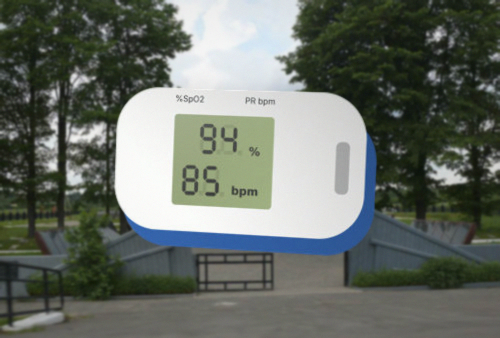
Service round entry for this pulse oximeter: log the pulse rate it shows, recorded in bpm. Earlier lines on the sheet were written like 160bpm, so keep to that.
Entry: 85bpm
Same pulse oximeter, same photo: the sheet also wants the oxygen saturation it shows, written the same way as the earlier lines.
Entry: 94%
